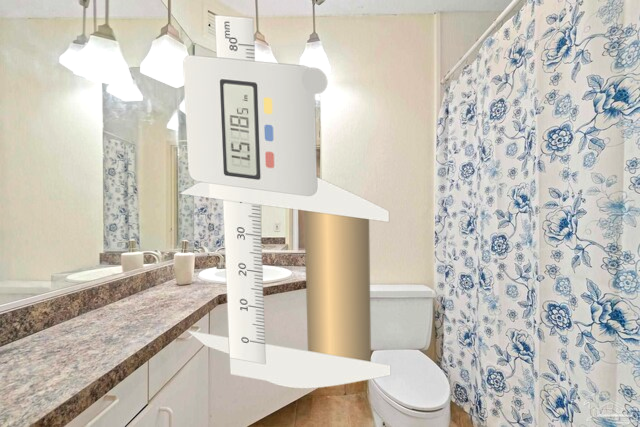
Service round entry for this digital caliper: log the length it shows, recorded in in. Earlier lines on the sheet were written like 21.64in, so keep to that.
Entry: 1.5185in
